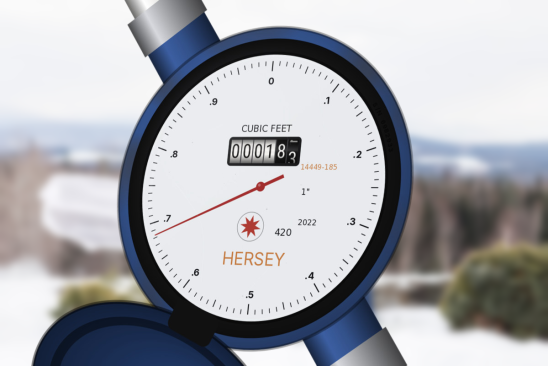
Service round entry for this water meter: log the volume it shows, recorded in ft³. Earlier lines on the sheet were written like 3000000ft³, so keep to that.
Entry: 182.68ft³
